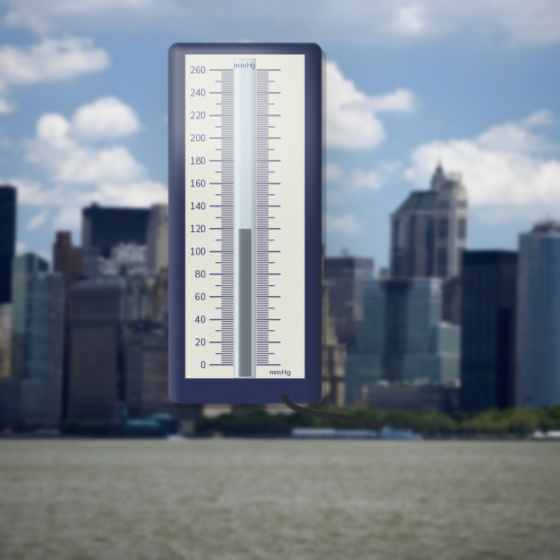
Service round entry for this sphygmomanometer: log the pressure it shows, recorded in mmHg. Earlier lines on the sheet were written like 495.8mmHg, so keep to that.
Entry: 120mmHg
